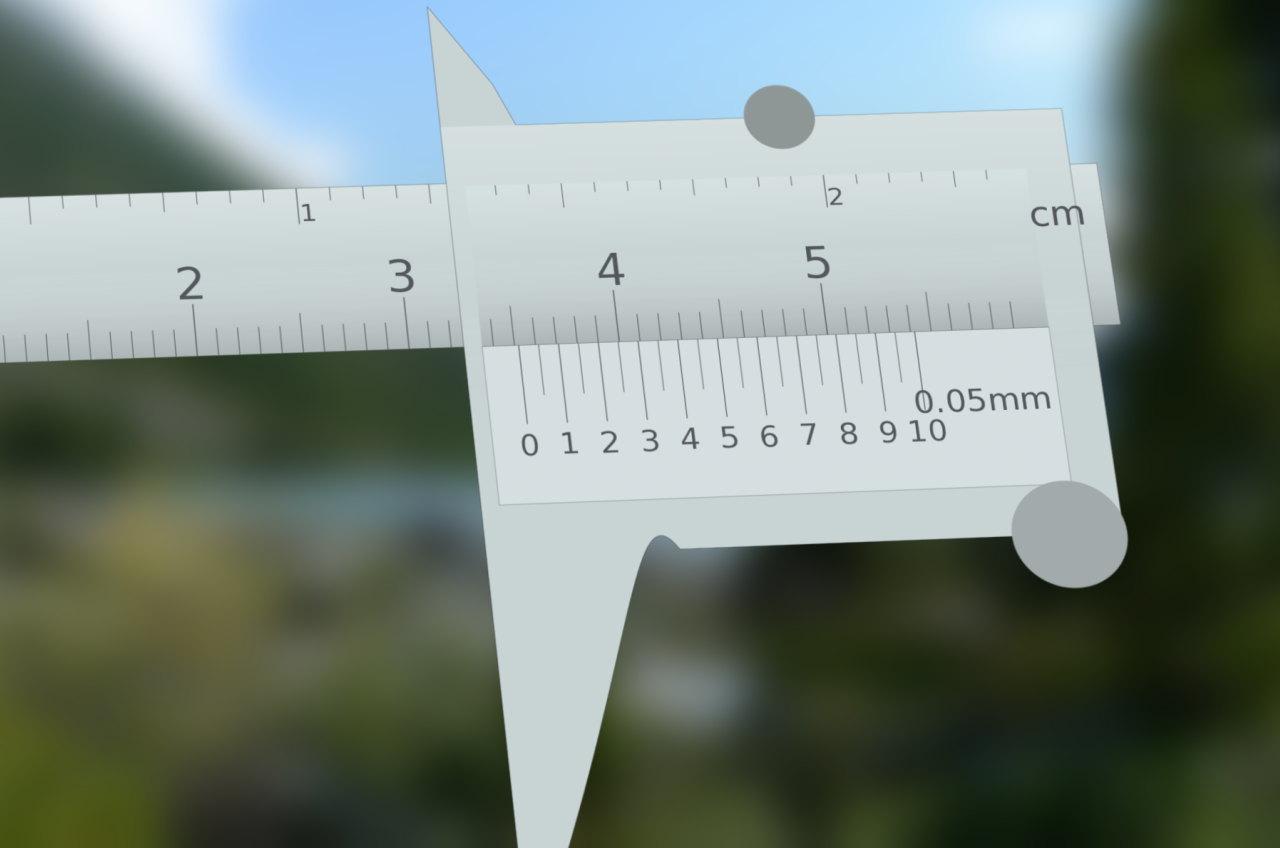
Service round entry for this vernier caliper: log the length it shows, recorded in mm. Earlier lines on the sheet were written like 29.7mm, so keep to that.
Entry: 35.2mm
